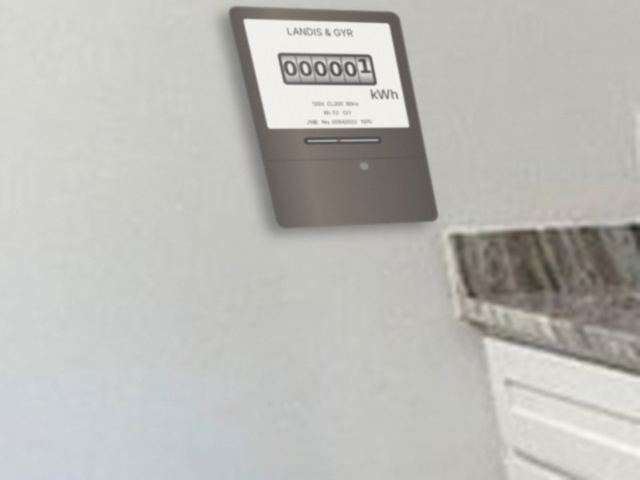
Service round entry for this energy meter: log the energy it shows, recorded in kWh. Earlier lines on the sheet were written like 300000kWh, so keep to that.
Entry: 1kWh
